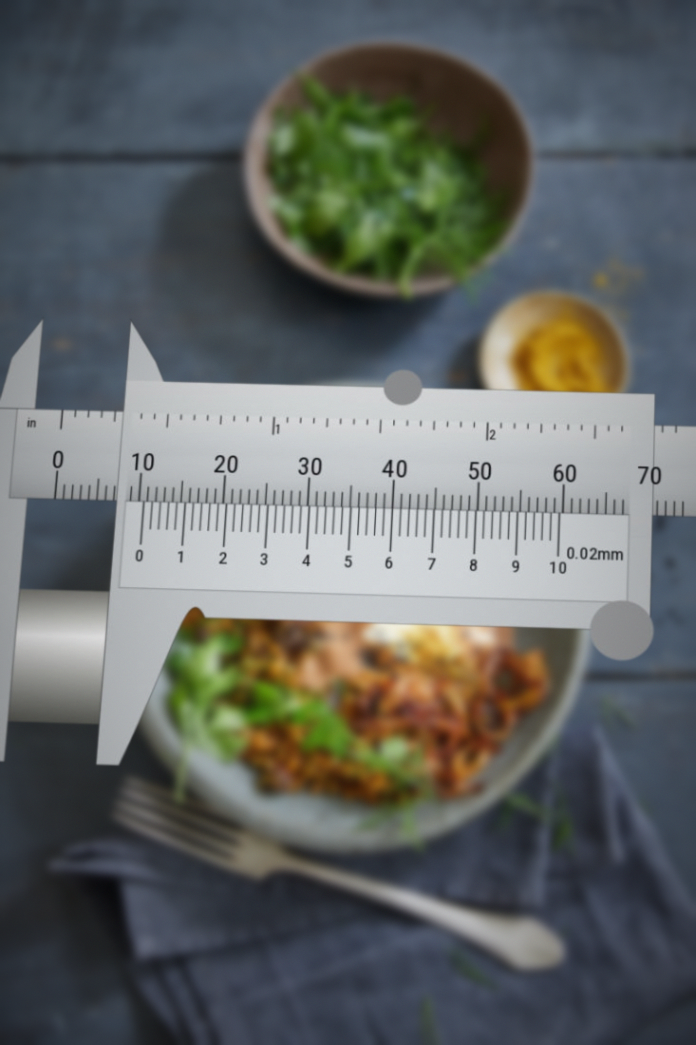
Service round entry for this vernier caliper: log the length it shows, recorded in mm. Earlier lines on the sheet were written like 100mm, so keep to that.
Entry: 10.6mm
